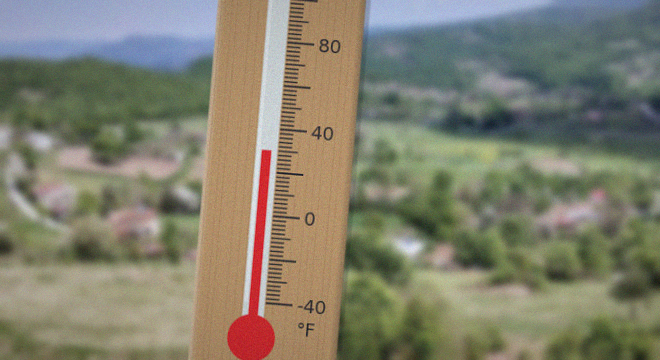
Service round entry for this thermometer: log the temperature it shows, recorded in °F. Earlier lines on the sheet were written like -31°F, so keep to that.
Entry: 30°F
